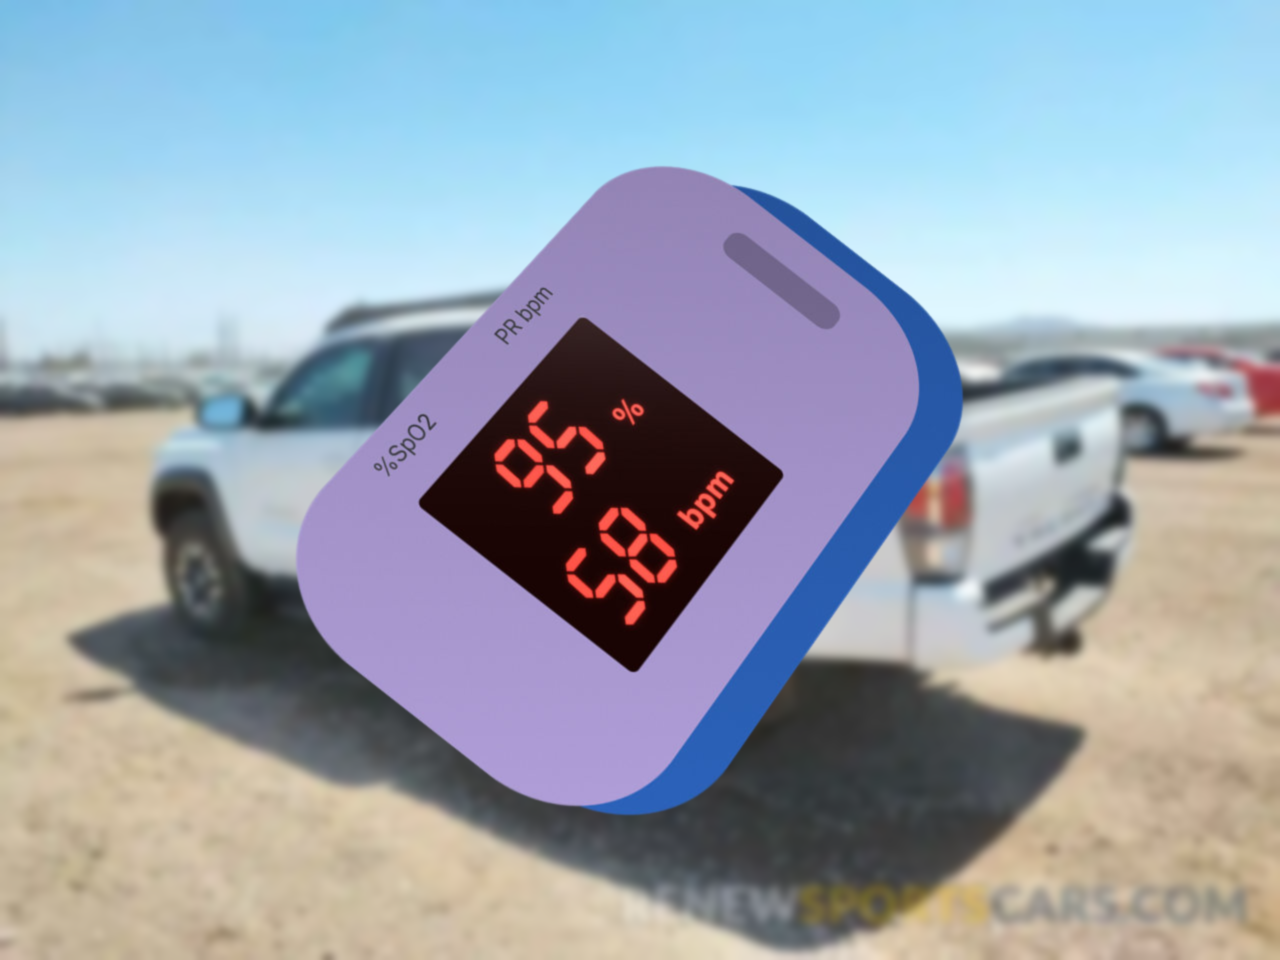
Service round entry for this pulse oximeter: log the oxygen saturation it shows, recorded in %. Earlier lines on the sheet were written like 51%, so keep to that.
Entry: 95%
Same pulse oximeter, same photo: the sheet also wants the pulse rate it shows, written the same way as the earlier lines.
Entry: 58bpm
